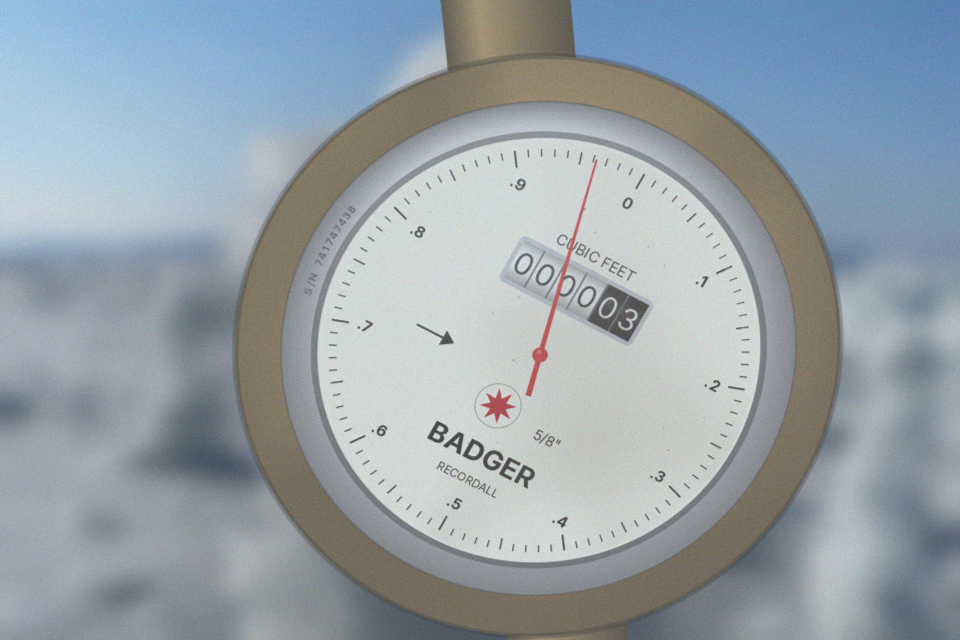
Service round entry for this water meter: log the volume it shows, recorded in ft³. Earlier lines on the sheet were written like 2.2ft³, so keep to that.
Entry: 2.96ft³
